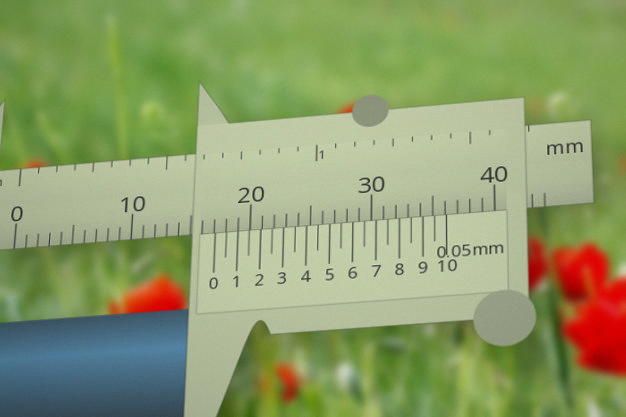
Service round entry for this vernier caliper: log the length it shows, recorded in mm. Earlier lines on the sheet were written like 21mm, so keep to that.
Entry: 17.1mm
